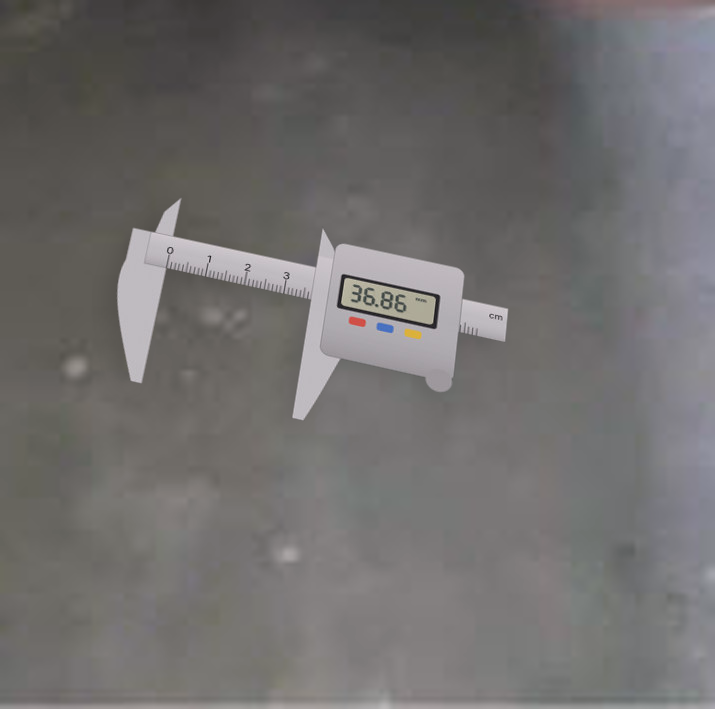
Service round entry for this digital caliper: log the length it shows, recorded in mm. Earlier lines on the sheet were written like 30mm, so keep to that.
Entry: 36.86mm
